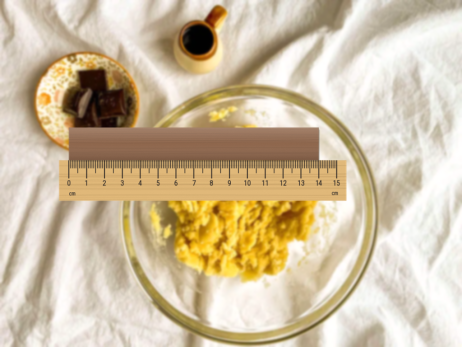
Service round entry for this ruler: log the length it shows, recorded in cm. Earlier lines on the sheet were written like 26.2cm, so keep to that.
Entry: 14cm
